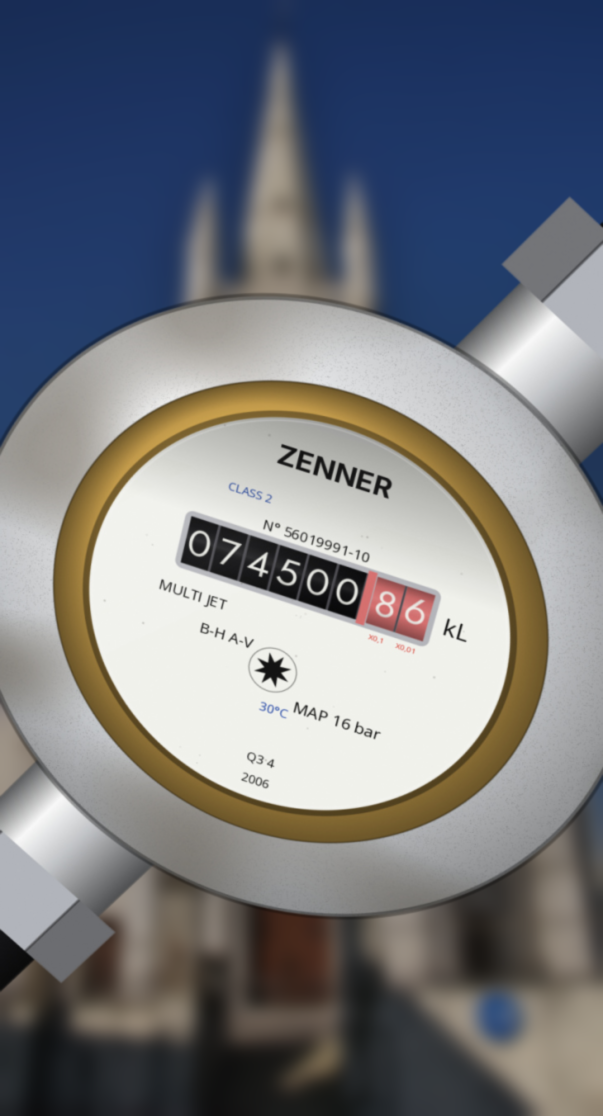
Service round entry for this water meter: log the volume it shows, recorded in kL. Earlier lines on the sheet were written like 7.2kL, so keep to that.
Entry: 74500.86kL
